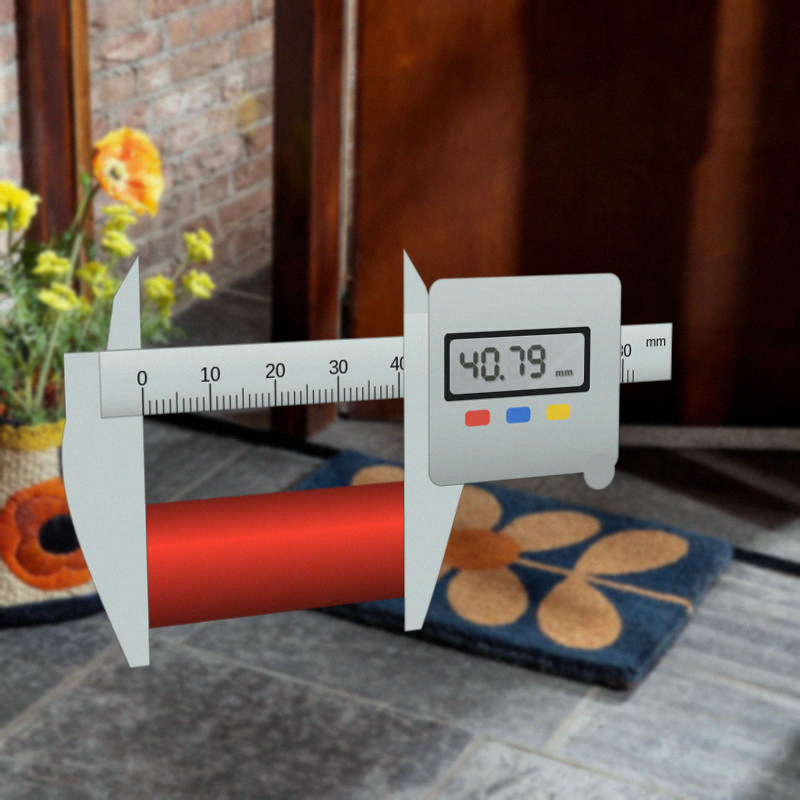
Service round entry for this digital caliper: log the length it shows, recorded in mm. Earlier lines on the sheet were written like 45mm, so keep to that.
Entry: 40.79mm
